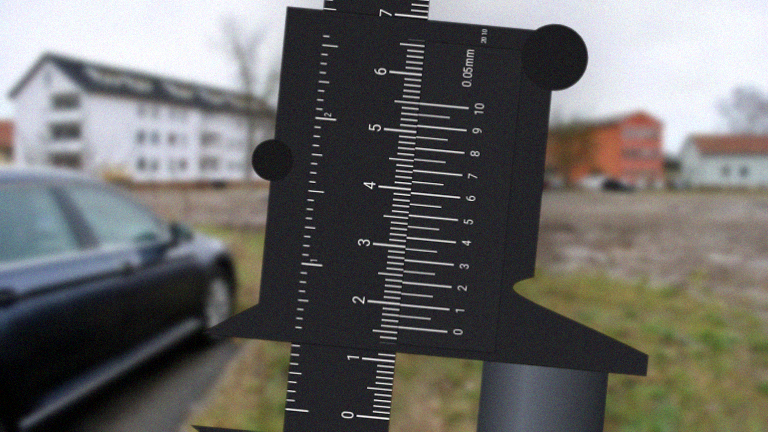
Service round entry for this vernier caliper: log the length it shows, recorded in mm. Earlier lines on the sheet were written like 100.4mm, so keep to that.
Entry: 16.0mm
